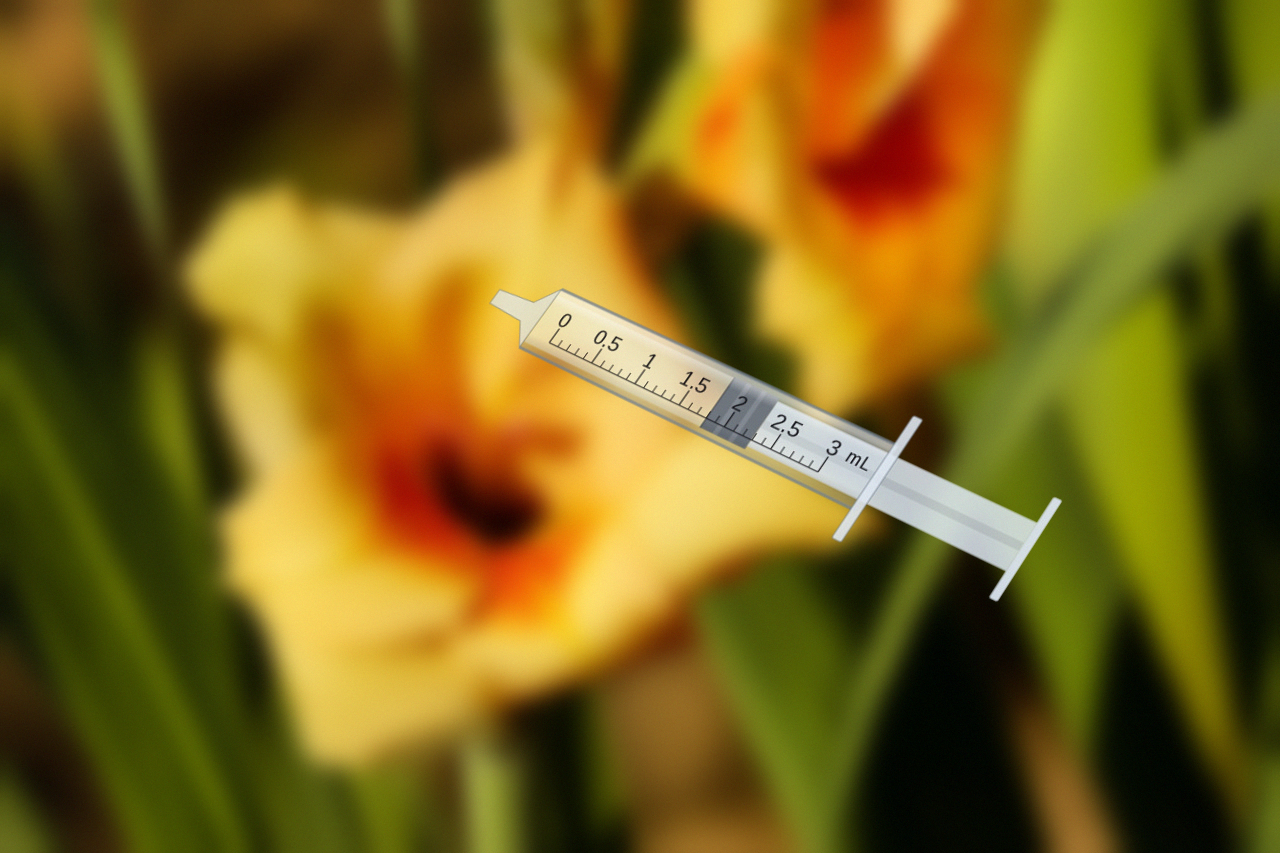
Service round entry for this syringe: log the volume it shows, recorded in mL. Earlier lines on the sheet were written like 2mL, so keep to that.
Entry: 1.8mL
